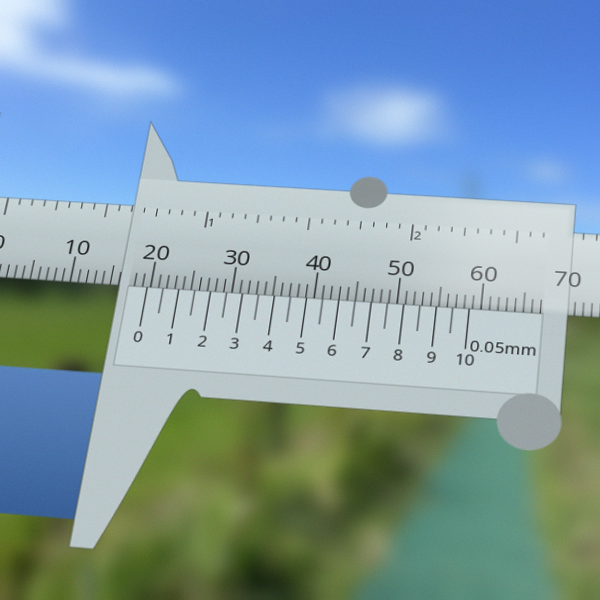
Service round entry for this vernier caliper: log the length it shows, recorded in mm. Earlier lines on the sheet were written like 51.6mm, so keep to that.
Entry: 19.6mm
